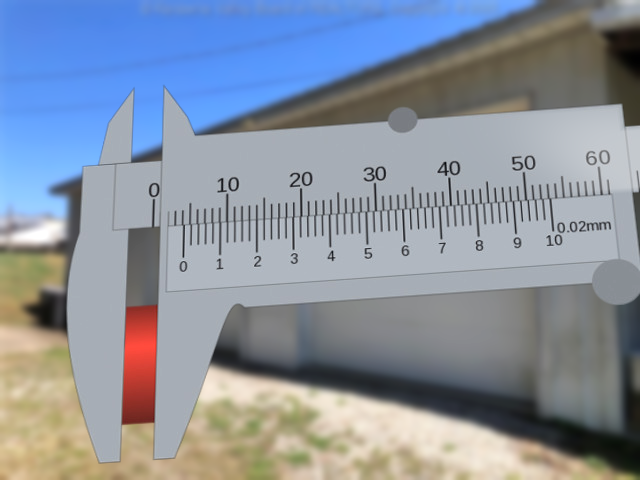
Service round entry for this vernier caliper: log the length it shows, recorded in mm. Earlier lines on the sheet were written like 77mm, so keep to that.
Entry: 4.2mm
